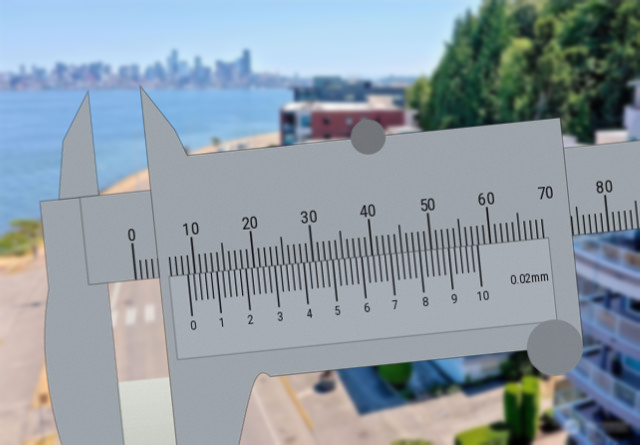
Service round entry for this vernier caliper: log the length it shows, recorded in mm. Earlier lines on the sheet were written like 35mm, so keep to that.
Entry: 8.8mm
